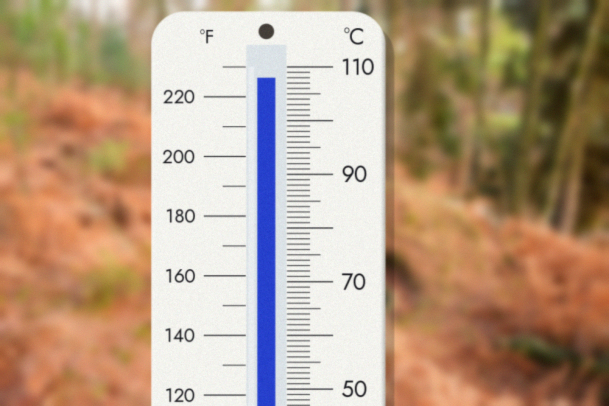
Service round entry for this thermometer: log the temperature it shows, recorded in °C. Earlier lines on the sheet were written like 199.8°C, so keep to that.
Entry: 108°C
